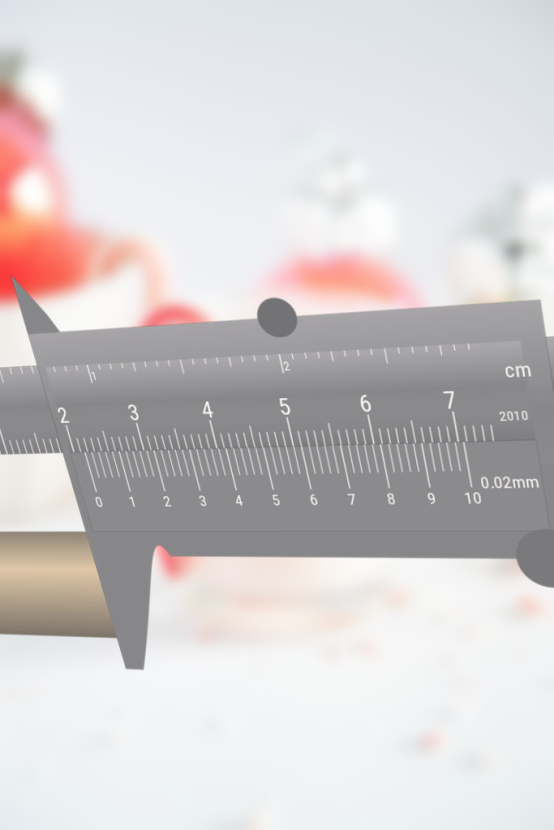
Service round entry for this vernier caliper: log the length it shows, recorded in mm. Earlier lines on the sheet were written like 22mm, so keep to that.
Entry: 21.6mm
